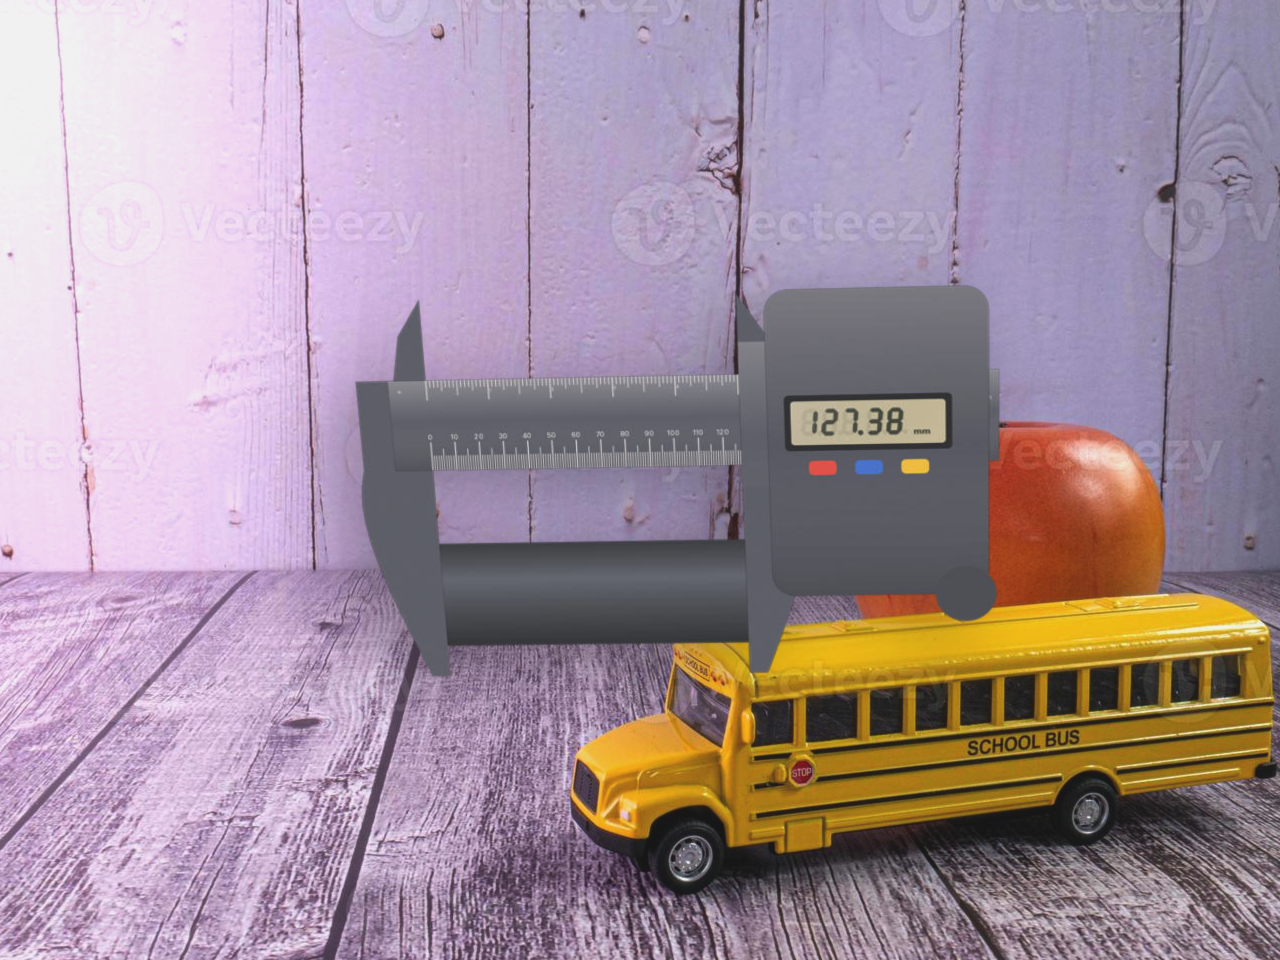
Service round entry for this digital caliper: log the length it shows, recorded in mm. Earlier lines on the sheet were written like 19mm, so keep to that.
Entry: 127.38mm
